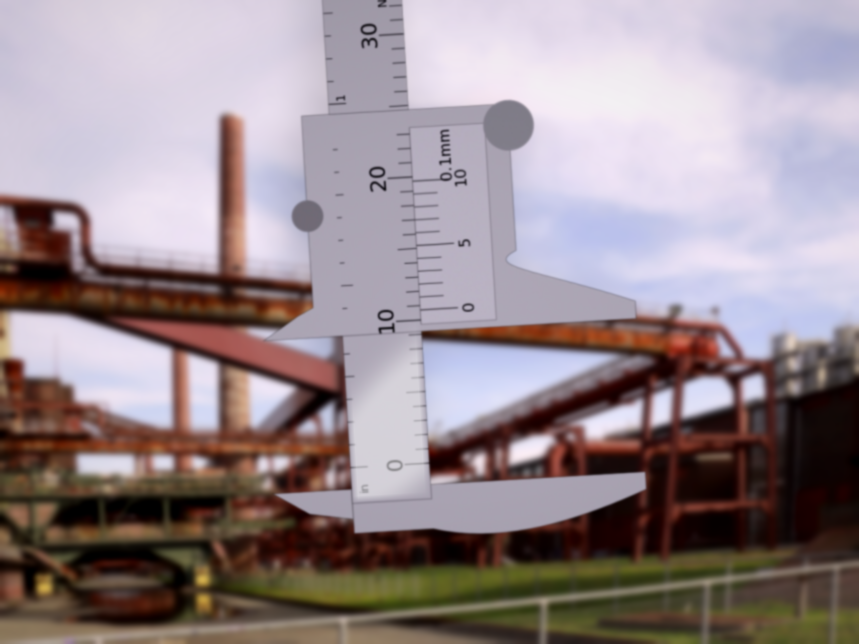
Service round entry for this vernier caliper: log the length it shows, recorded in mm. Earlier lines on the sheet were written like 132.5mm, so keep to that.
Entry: 10.7mm
